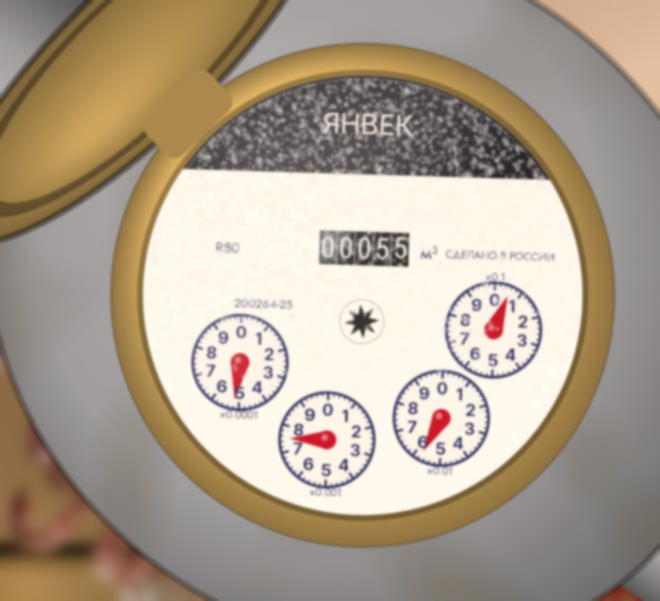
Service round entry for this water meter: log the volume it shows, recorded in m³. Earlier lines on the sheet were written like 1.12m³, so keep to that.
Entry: 55.0575m³
